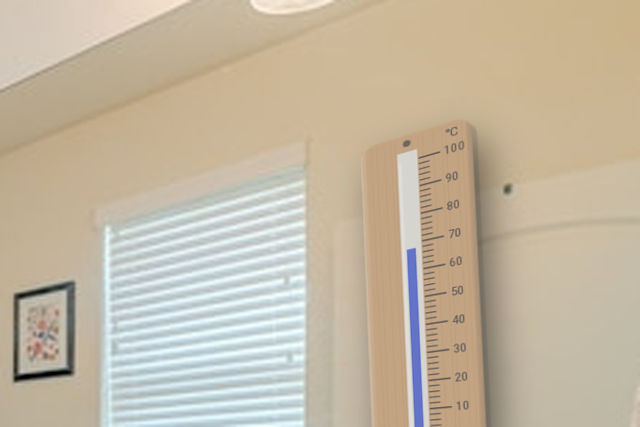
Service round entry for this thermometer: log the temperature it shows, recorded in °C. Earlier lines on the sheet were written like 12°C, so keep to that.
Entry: 68°C
